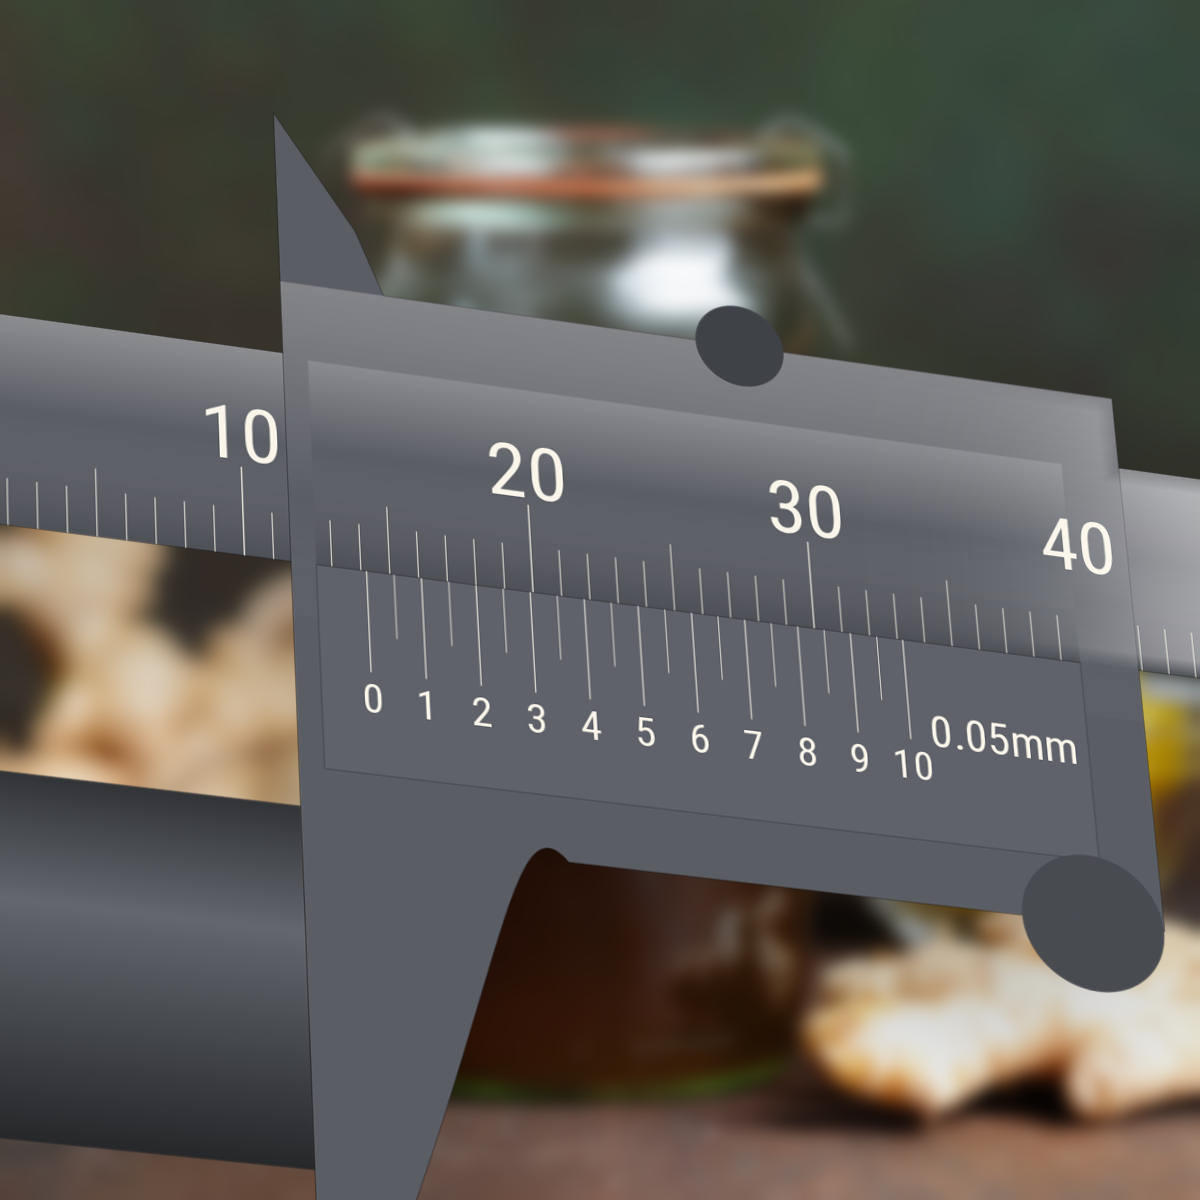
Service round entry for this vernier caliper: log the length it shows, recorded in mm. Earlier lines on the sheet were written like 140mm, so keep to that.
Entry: 14.20mm
